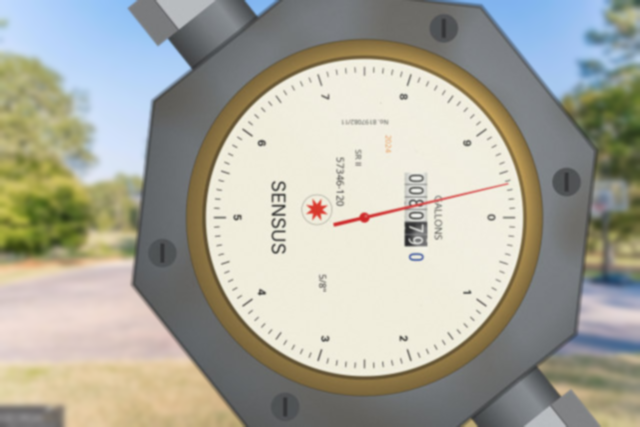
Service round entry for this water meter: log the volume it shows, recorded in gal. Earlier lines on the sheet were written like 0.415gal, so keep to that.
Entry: 80789.6gal
